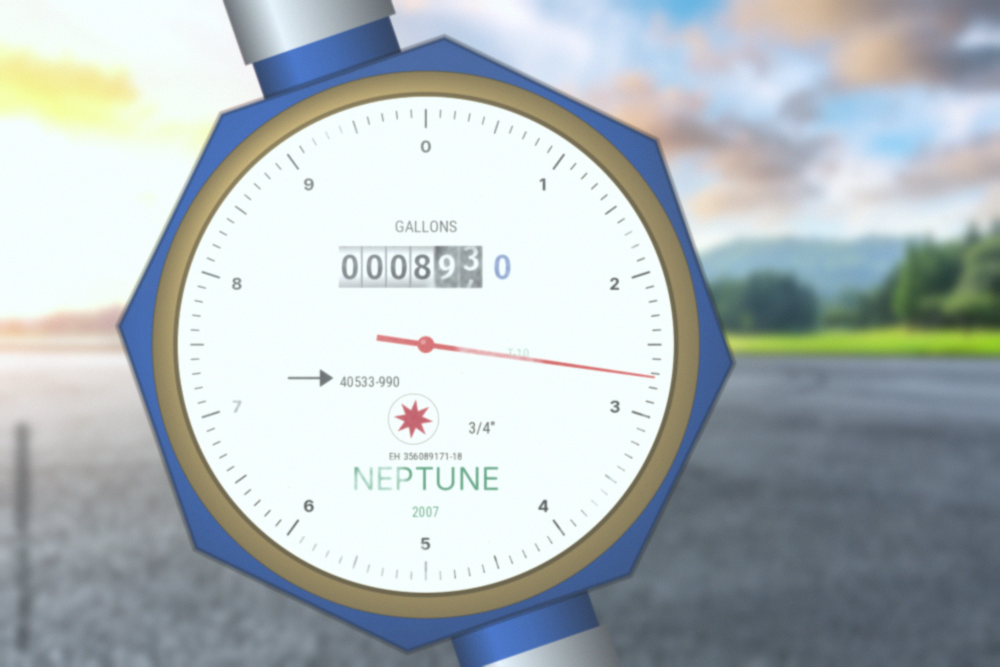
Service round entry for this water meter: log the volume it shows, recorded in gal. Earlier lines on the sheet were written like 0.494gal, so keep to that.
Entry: 8932.7gal
